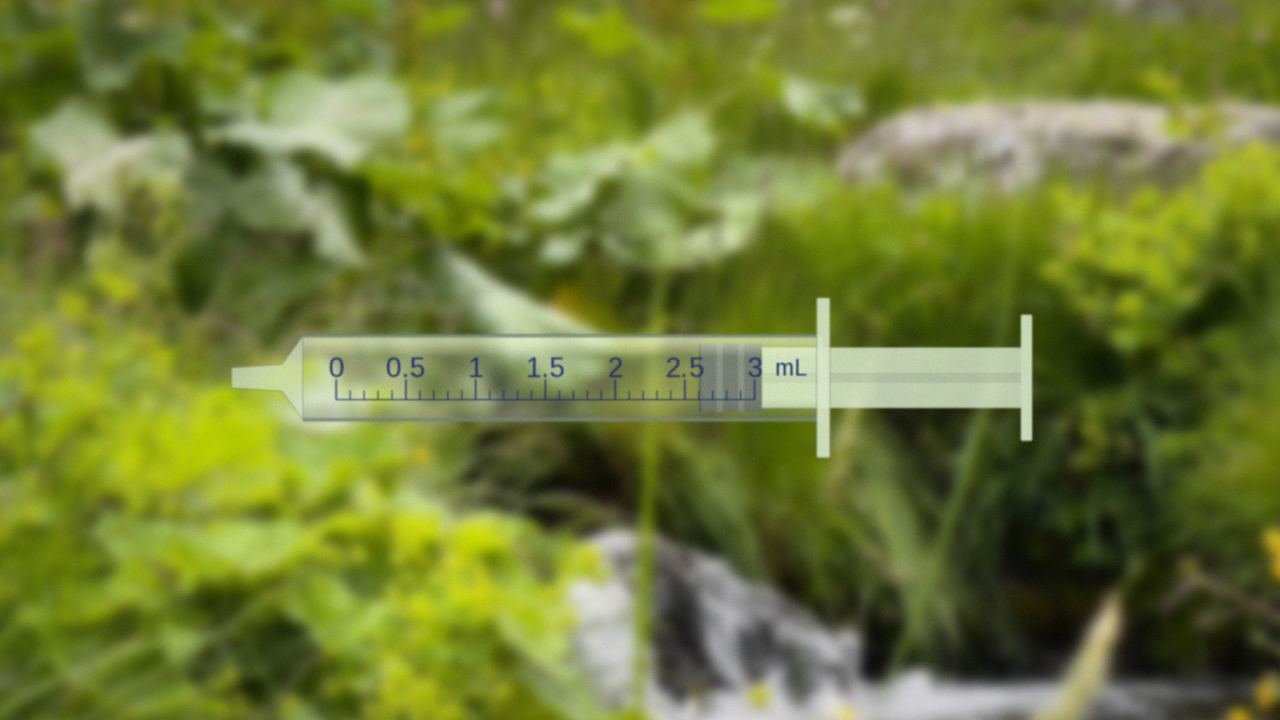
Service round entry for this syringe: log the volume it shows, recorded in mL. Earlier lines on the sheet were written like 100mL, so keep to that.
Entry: 2.6mL
